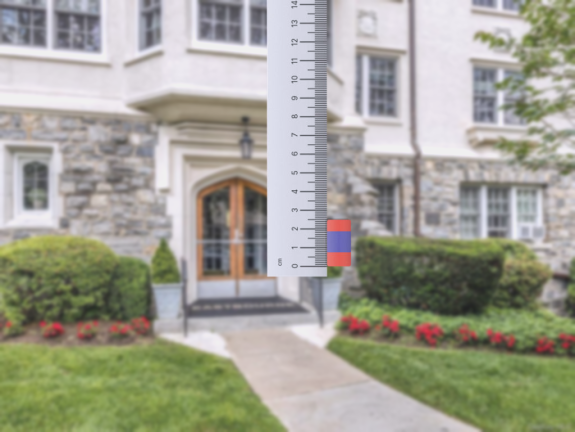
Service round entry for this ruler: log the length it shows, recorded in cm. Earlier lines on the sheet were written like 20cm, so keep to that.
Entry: 2.5cm
